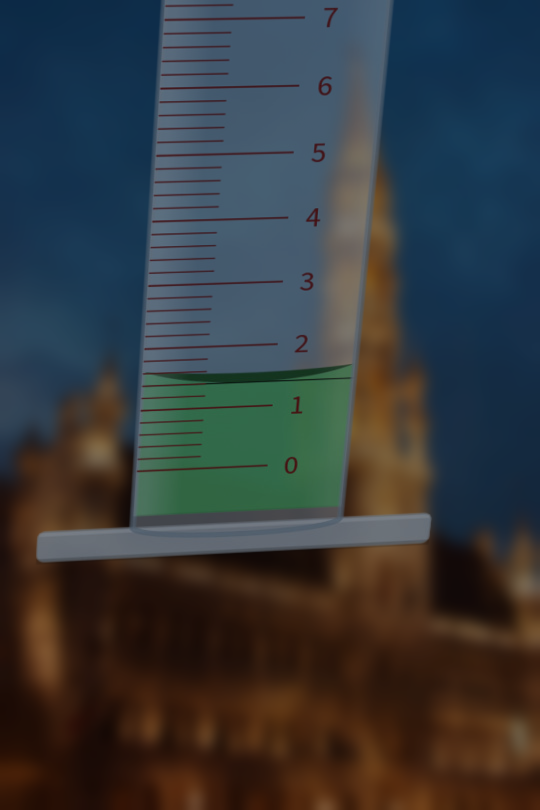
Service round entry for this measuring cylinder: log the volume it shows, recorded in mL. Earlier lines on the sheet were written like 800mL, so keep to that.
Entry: 1.4mL
